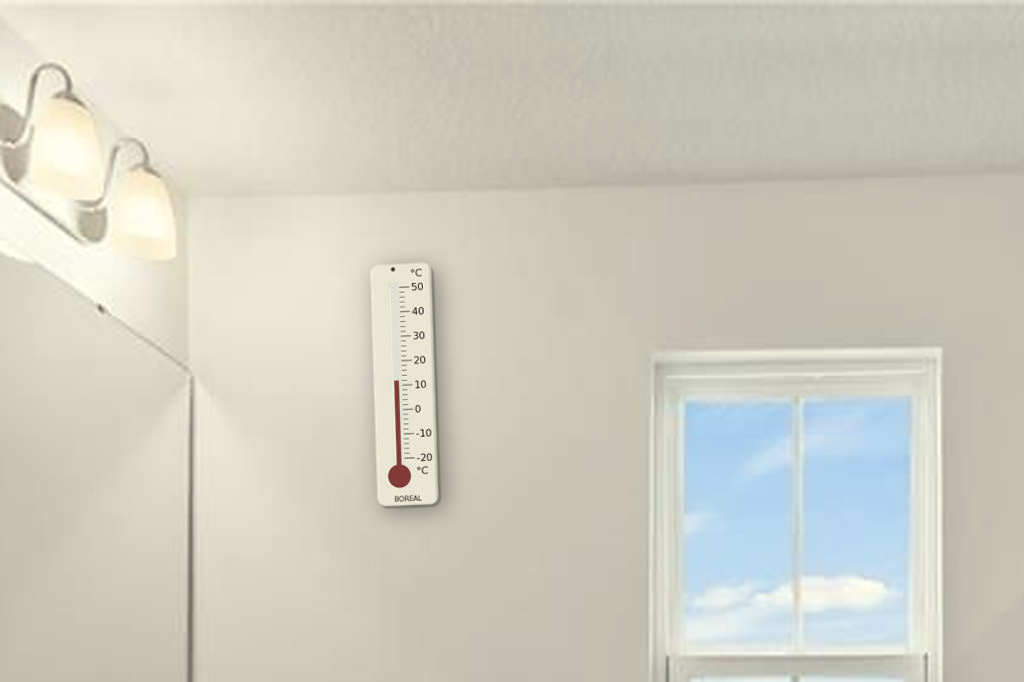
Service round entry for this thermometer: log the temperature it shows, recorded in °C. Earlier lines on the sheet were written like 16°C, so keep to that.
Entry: 12°C
